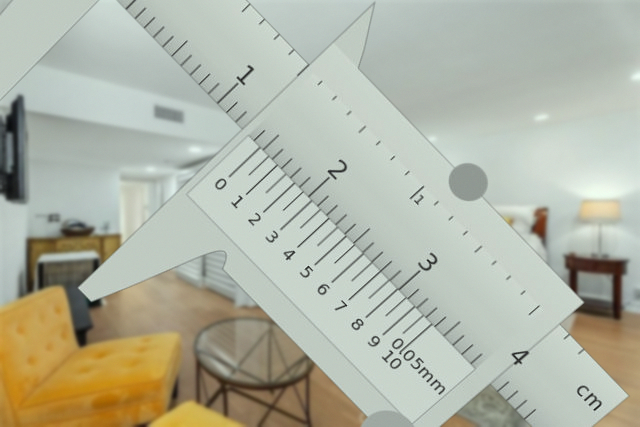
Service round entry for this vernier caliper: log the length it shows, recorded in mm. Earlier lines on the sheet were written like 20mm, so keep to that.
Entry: 14.7mm
